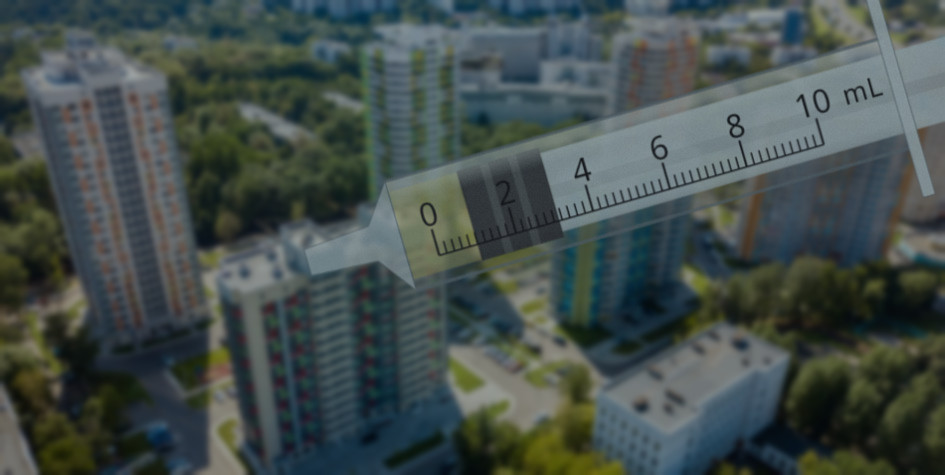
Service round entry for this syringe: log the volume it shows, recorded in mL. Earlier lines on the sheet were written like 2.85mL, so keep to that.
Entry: 1mL
